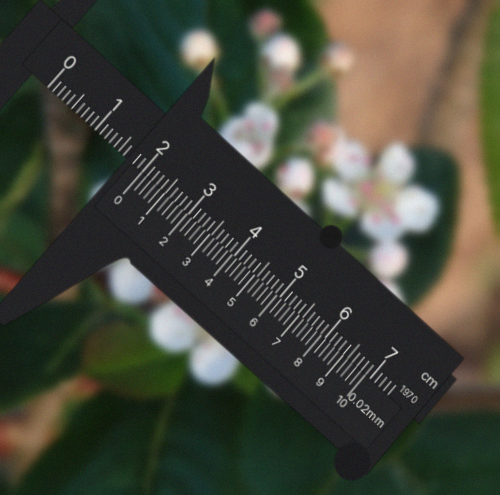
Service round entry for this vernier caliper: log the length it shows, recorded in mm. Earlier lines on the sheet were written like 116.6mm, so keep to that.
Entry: 20.0mm
